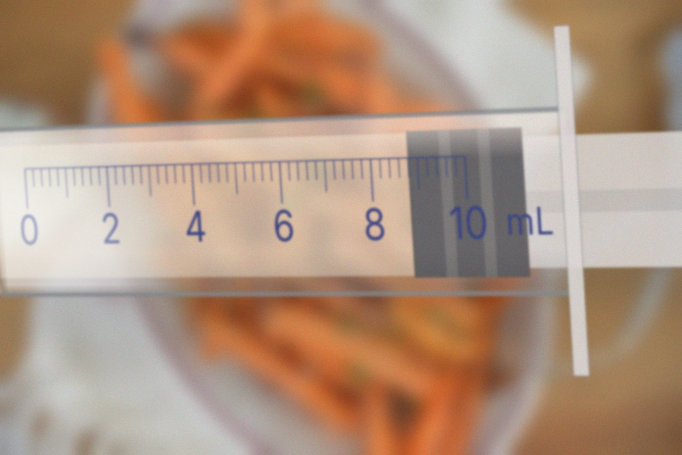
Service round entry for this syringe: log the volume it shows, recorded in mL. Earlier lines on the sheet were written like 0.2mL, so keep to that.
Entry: 8.8mL
